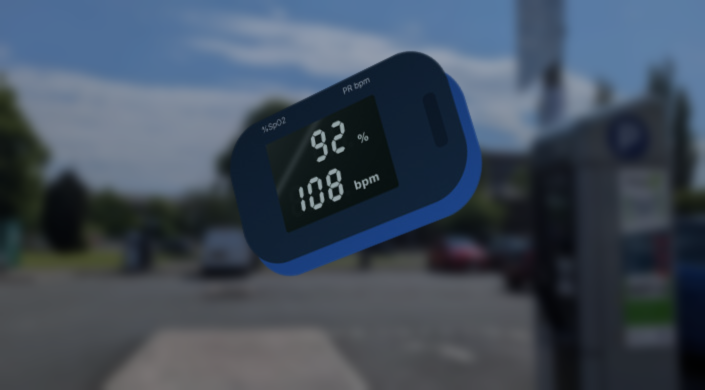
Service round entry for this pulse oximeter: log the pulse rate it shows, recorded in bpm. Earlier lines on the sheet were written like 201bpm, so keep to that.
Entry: 108bpm
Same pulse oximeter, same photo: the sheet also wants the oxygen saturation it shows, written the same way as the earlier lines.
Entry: 92%
